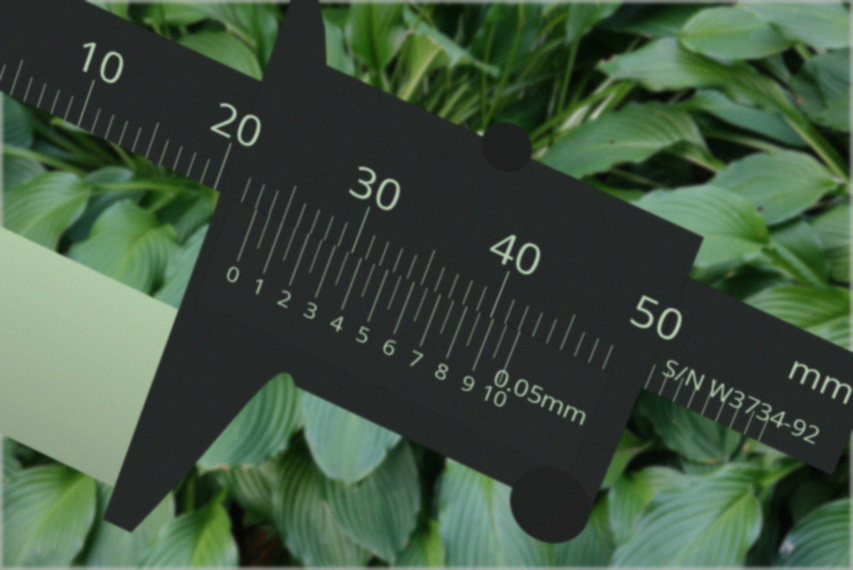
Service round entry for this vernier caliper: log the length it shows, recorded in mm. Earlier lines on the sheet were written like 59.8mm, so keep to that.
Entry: 23.1mm
